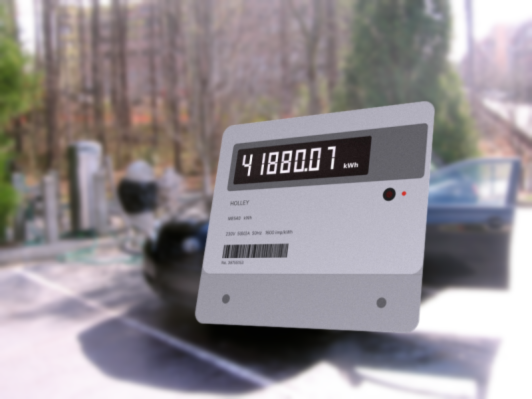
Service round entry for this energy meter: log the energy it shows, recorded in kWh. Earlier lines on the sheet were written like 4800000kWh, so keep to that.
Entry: 41880.07kWh
